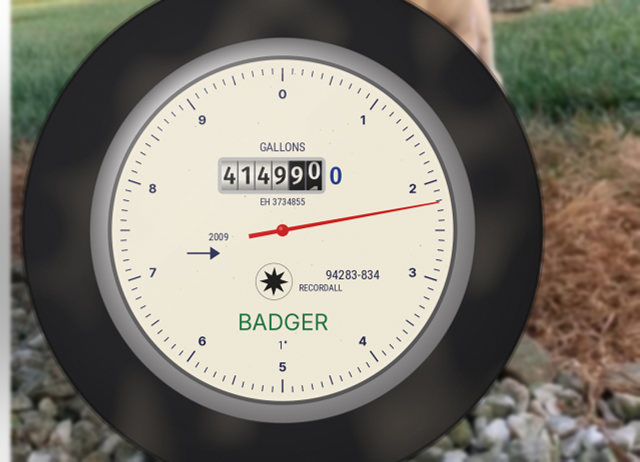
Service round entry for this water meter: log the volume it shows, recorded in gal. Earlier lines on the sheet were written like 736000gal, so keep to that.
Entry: 4149902.2gal
